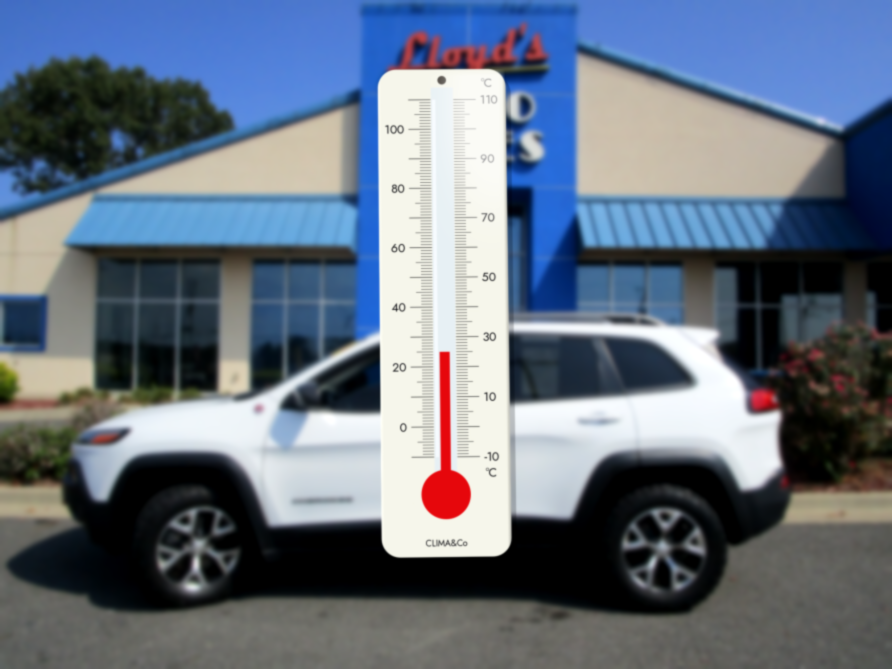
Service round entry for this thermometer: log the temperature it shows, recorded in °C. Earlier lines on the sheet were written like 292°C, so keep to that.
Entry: 25°C
